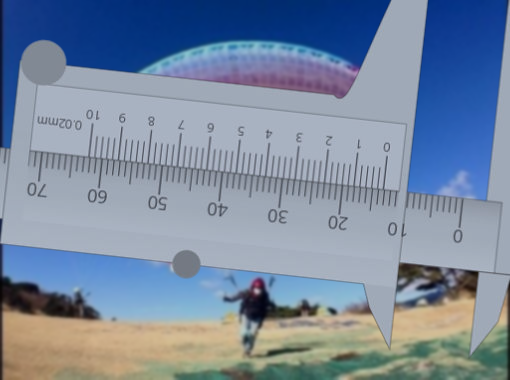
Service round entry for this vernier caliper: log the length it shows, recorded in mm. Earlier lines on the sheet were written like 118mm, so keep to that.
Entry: 13.2mm
